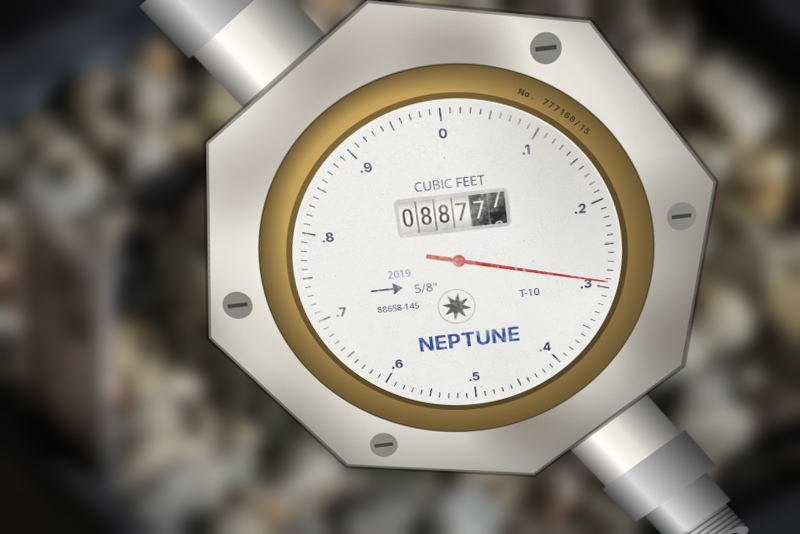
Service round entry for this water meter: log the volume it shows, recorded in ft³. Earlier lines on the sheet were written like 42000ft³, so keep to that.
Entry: 88777.29ft³
